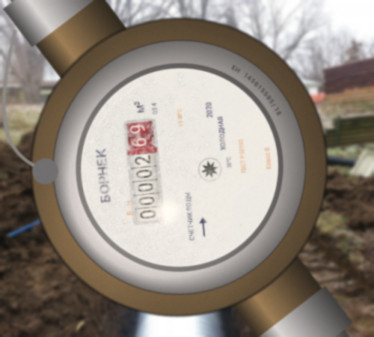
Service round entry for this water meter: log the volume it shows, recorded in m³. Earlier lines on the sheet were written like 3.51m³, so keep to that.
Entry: 2.69m³
